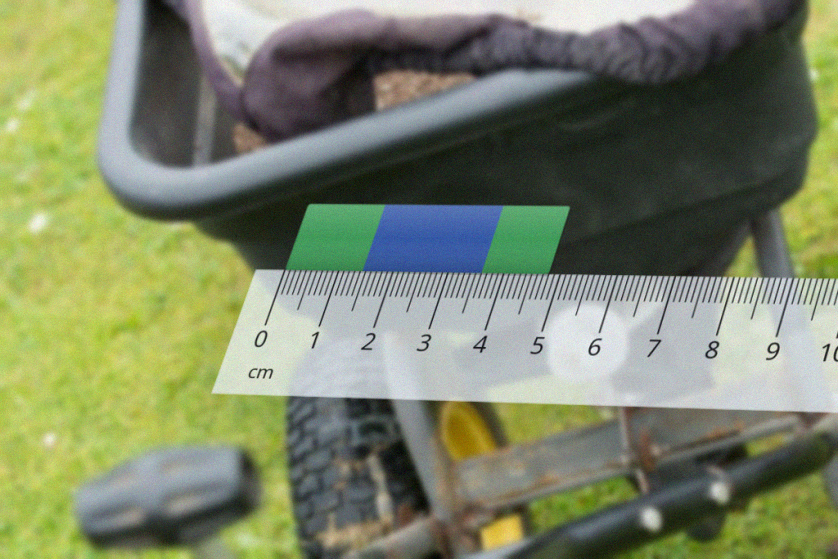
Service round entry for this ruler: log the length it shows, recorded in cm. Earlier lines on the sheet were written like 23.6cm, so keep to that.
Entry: 4.8cm
